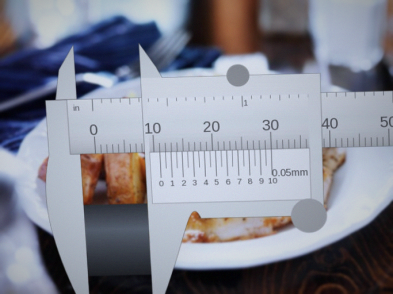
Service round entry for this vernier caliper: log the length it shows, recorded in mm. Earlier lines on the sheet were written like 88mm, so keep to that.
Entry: 11.0mm
